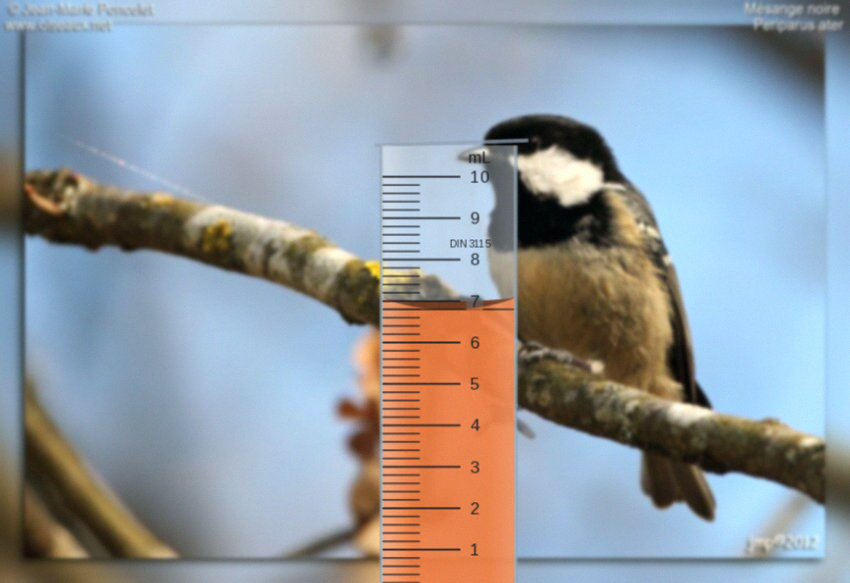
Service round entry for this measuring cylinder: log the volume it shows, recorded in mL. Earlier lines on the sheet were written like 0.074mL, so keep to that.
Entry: 6.8mL
